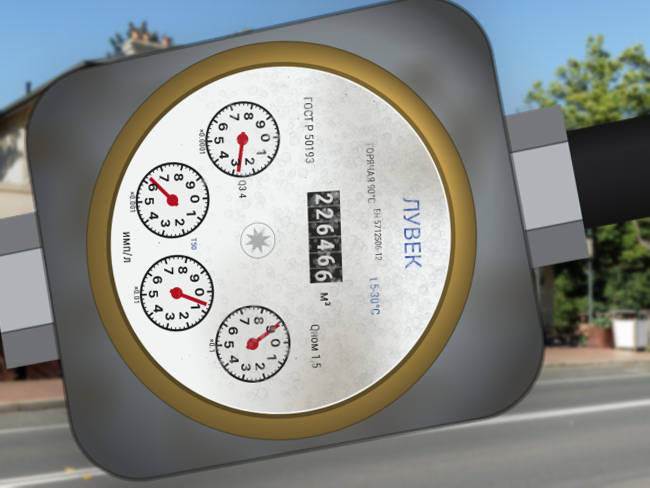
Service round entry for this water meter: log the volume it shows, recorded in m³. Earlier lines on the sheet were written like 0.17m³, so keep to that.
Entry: 226465.9062m³
